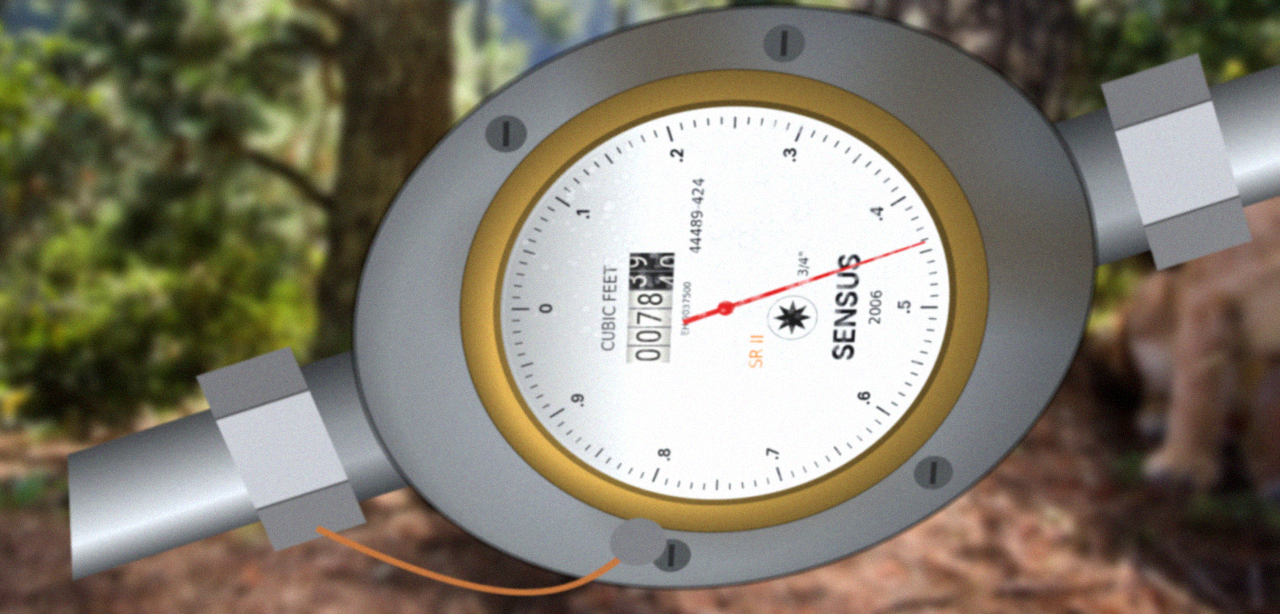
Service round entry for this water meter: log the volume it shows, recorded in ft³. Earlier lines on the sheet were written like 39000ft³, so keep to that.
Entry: 7839.44ft³
